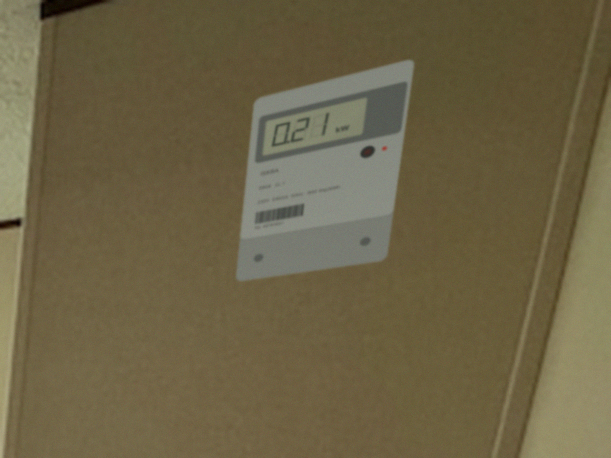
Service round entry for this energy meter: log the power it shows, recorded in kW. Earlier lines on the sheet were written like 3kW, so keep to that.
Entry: 0.21kW
